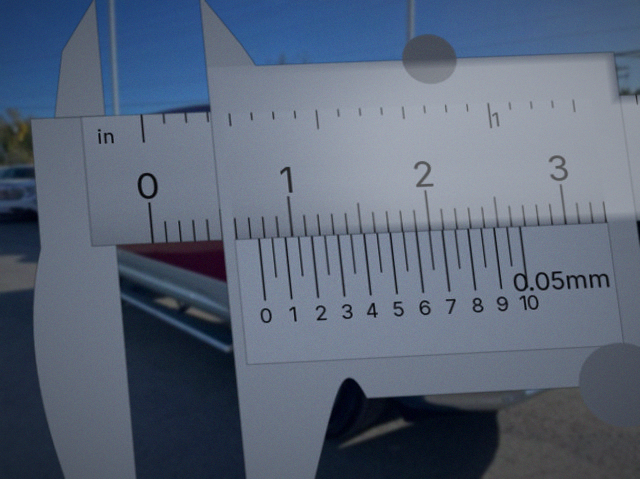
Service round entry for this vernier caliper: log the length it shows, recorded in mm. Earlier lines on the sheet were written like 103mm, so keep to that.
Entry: 7.6mm
